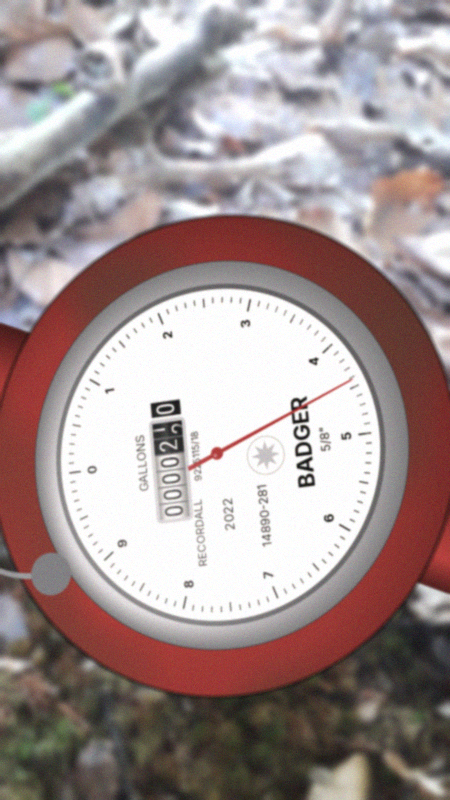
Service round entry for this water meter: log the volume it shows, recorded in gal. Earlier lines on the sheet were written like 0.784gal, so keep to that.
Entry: 214.4gal
